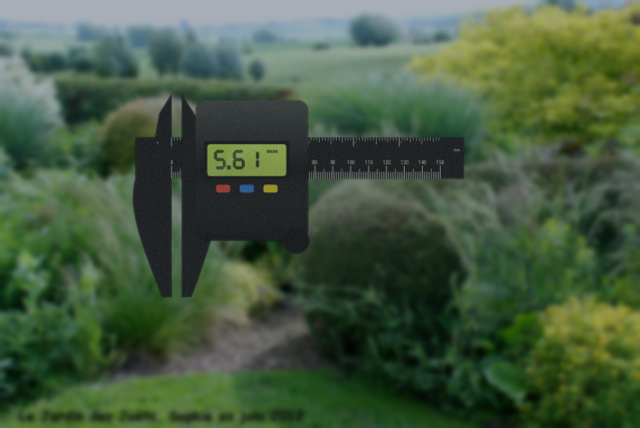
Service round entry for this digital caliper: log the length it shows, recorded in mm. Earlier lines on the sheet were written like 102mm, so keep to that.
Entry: 5.61mm
